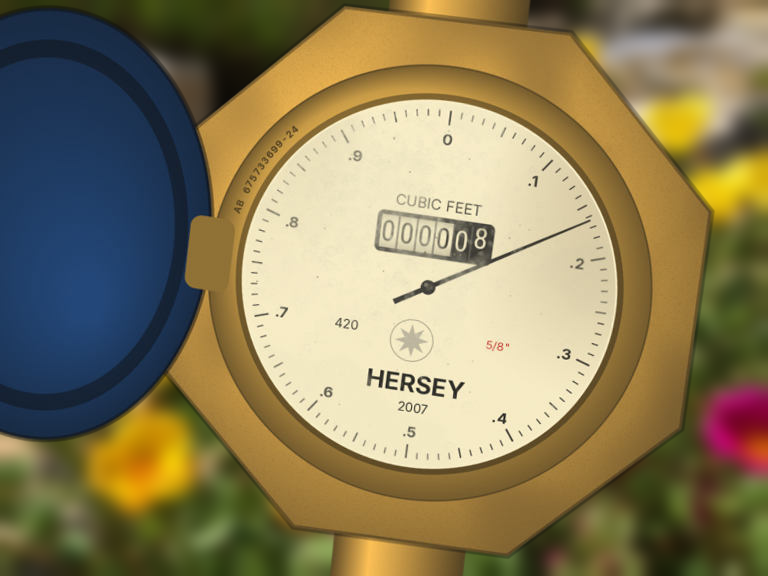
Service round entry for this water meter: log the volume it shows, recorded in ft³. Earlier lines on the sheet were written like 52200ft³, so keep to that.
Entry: 8.16ft³
